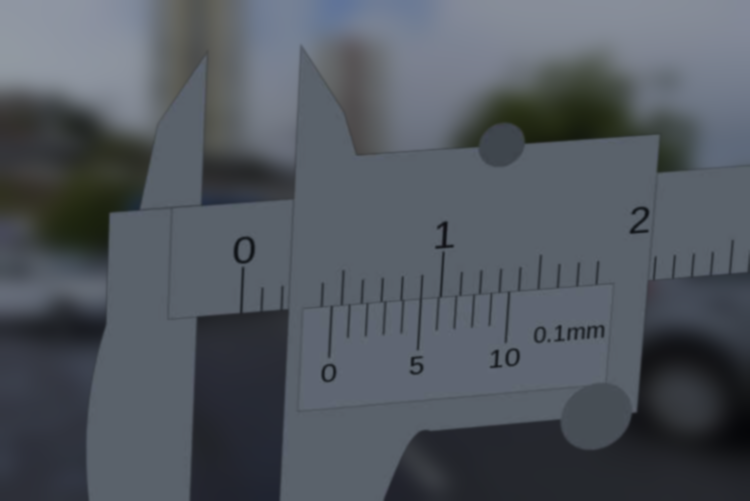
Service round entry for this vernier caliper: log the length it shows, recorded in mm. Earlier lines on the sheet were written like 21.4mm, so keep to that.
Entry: 4.5mm
